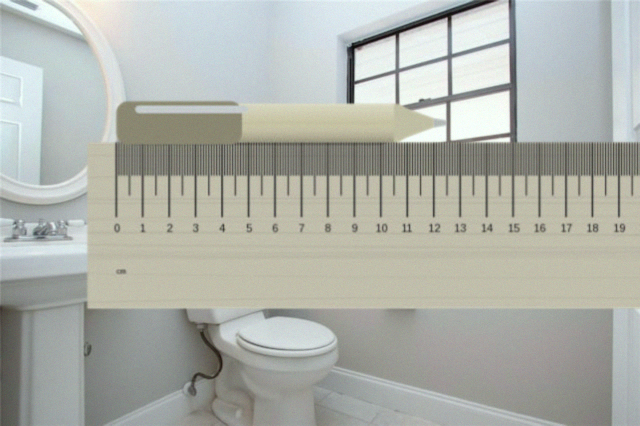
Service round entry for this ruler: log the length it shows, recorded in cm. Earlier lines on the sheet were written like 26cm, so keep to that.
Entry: 12.5cm
